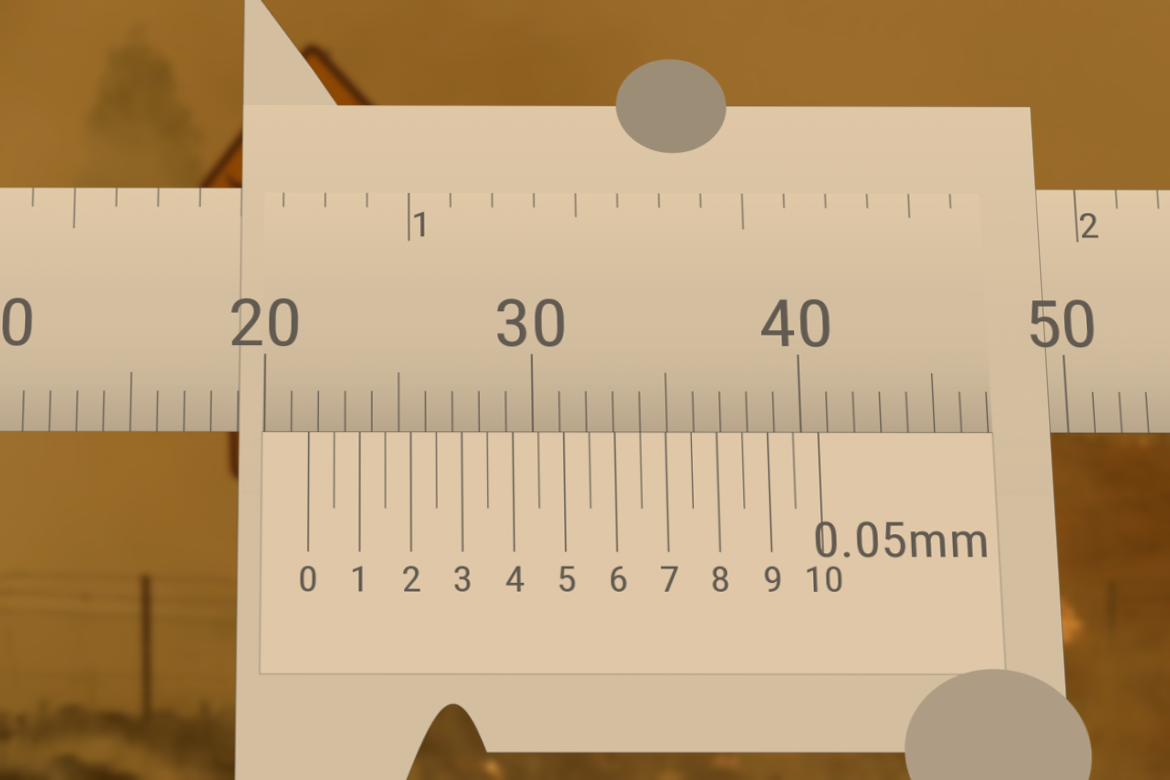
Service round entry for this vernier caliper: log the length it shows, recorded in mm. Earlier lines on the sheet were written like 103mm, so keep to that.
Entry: 21.65mm
